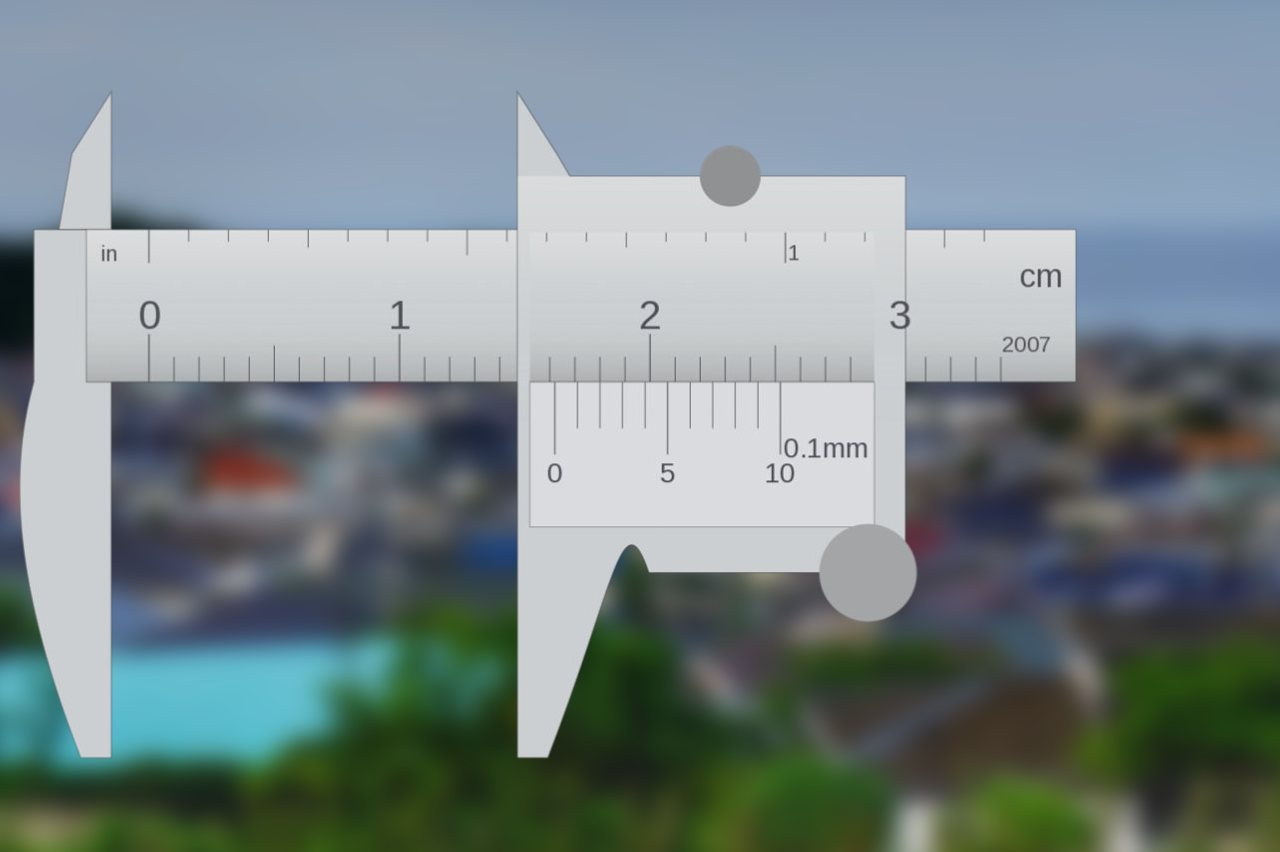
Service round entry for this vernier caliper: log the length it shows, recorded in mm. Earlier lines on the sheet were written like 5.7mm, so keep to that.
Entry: 16.2mm
